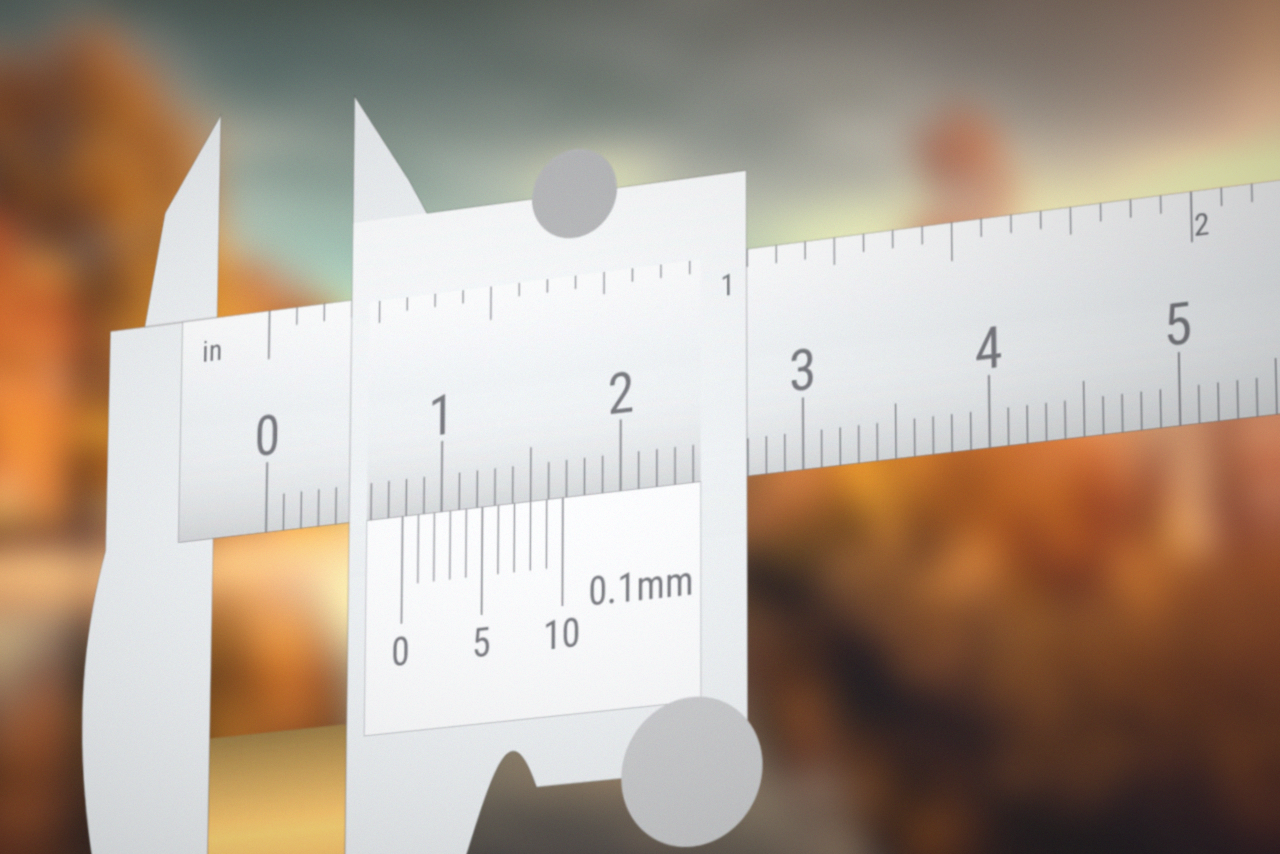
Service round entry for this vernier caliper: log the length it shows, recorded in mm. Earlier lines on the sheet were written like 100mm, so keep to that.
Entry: 7.8mm
